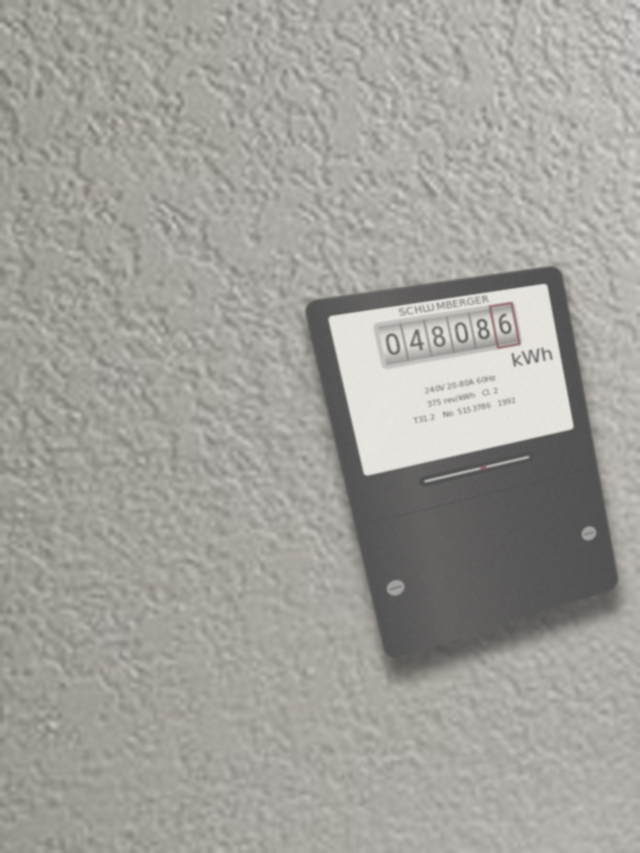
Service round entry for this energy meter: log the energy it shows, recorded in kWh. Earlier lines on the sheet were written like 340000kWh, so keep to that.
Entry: 4808.6kWh
